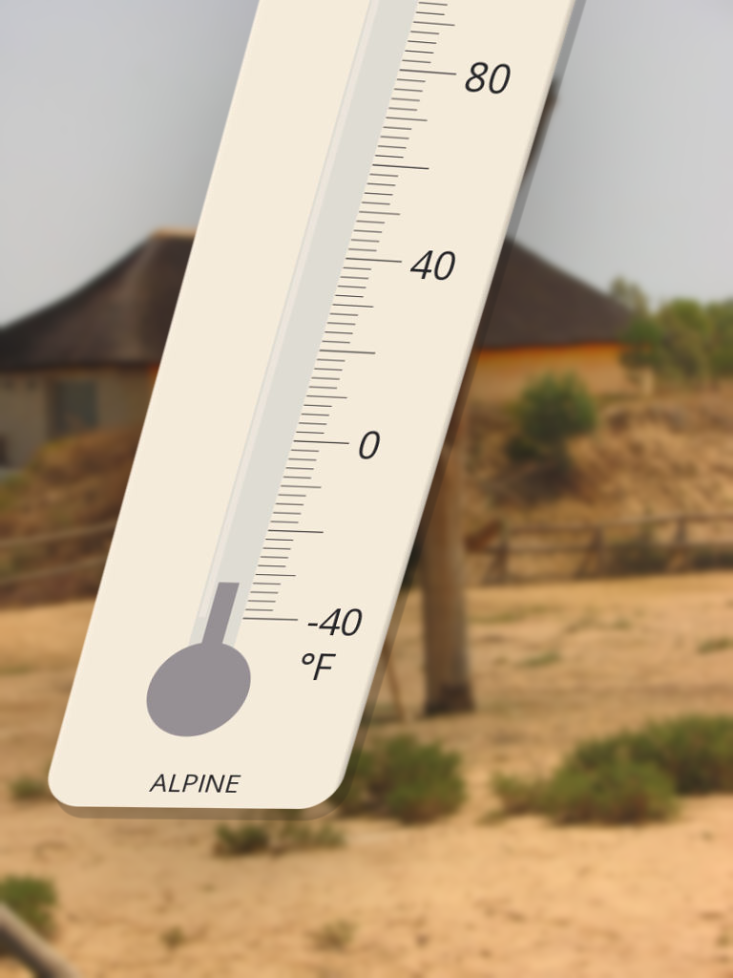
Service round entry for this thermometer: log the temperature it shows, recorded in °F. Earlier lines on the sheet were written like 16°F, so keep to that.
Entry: -32°F
